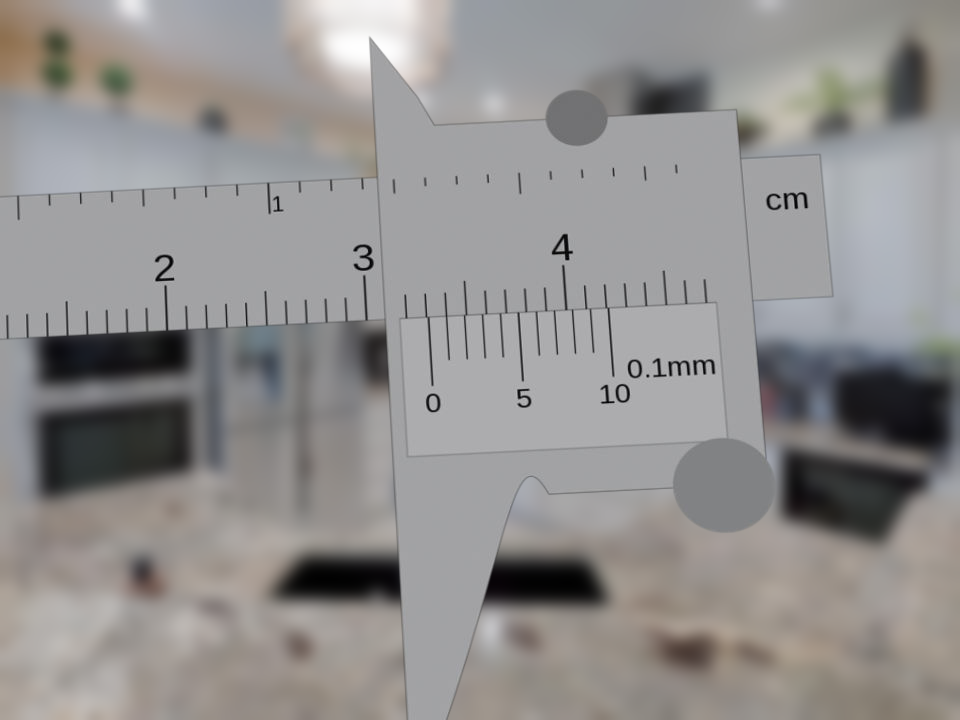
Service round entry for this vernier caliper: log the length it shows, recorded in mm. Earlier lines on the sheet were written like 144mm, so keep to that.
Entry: 33.1mm
